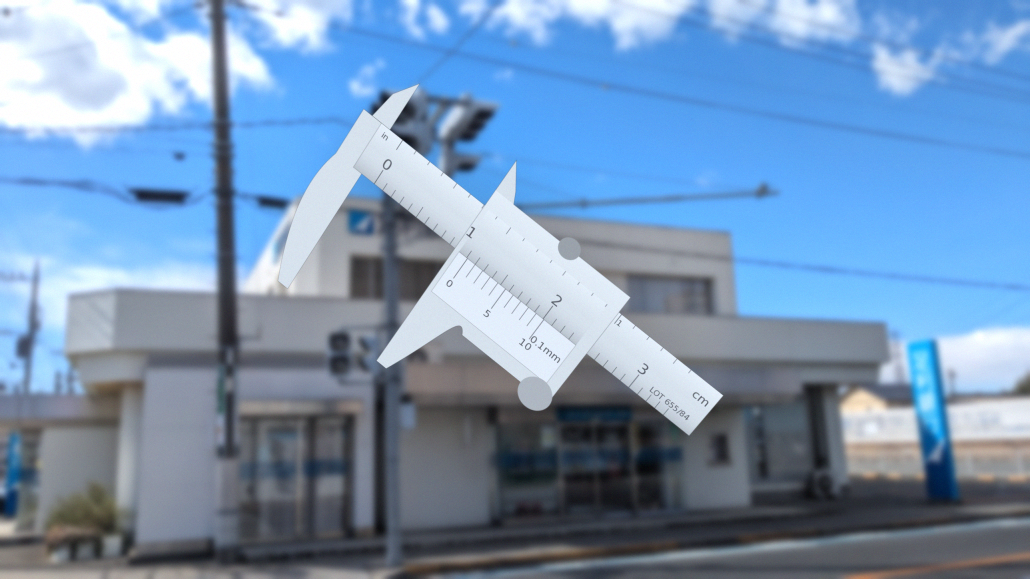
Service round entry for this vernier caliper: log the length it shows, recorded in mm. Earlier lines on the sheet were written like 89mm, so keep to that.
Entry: 11.1mm
